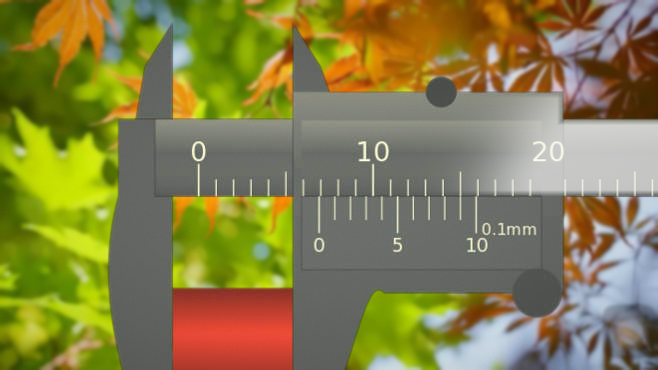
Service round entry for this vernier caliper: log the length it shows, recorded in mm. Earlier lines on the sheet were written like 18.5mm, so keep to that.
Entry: 6.9mm
